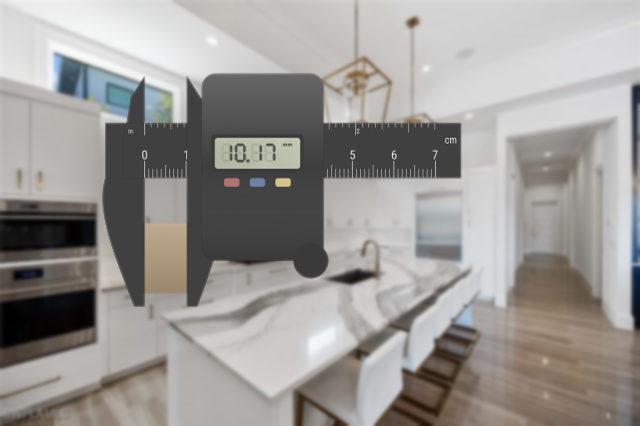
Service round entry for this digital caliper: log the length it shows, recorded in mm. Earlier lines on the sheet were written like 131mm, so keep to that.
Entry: 10.17mm
